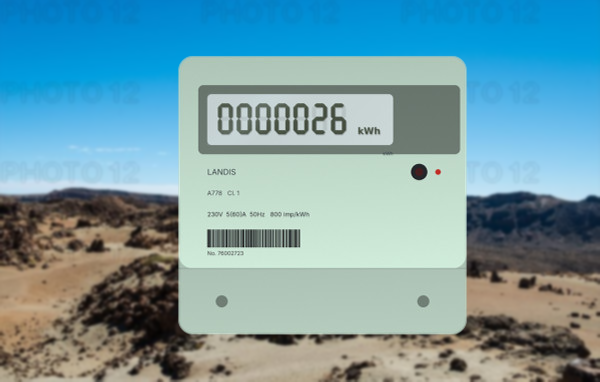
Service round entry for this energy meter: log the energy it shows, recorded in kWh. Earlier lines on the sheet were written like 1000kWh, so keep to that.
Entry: 26kWh
